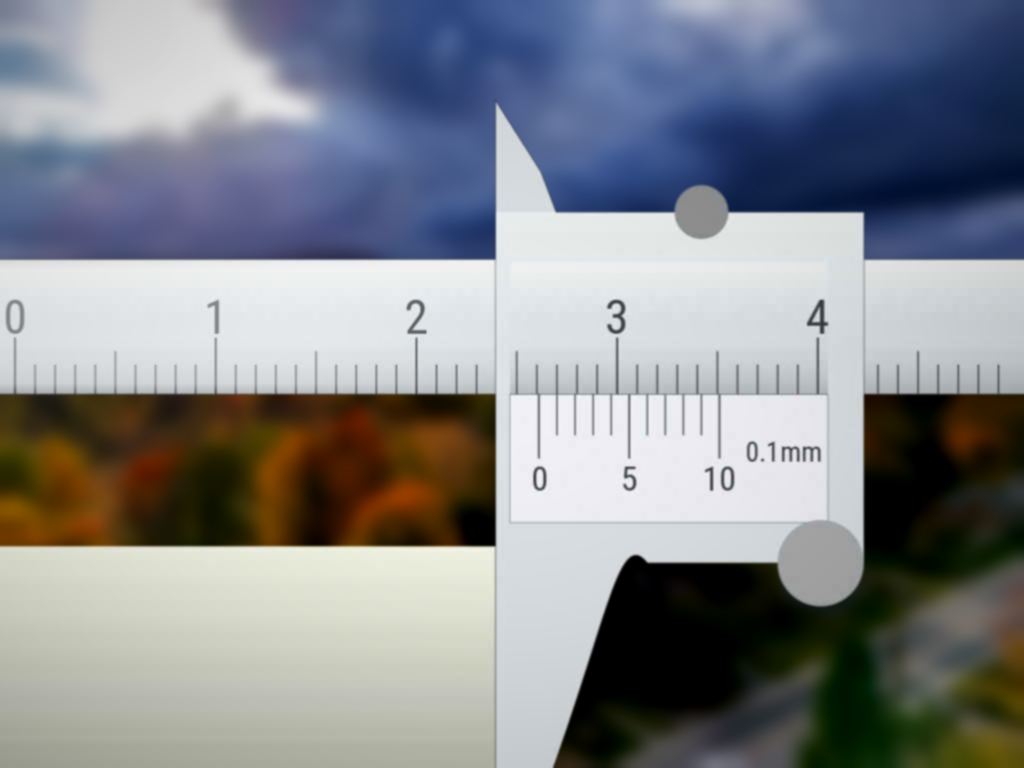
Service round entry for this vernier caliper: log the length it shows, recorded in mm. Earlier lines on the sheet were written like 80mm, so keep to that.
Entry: 26.1mm
